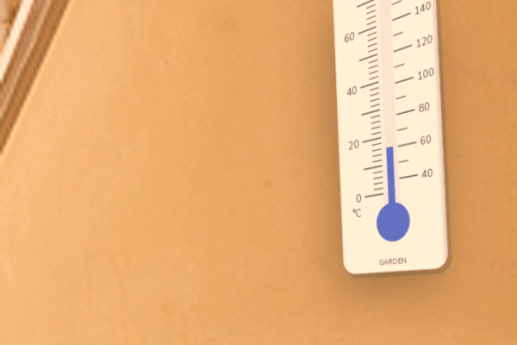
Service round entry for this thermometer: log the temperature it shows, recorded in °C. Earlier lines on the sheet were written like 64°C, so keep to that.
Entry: 16°C
